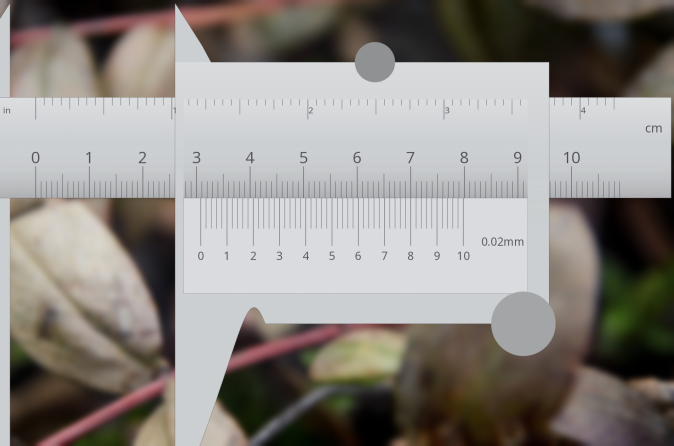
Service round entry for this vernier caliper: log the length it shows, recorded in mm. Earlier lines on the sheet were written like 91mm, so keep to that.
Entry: 30.8mm
